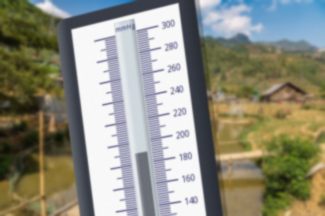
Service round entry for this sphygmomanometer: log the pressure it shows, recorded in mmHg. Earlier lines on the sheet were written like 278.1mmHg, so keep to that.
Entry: 190mmHg
